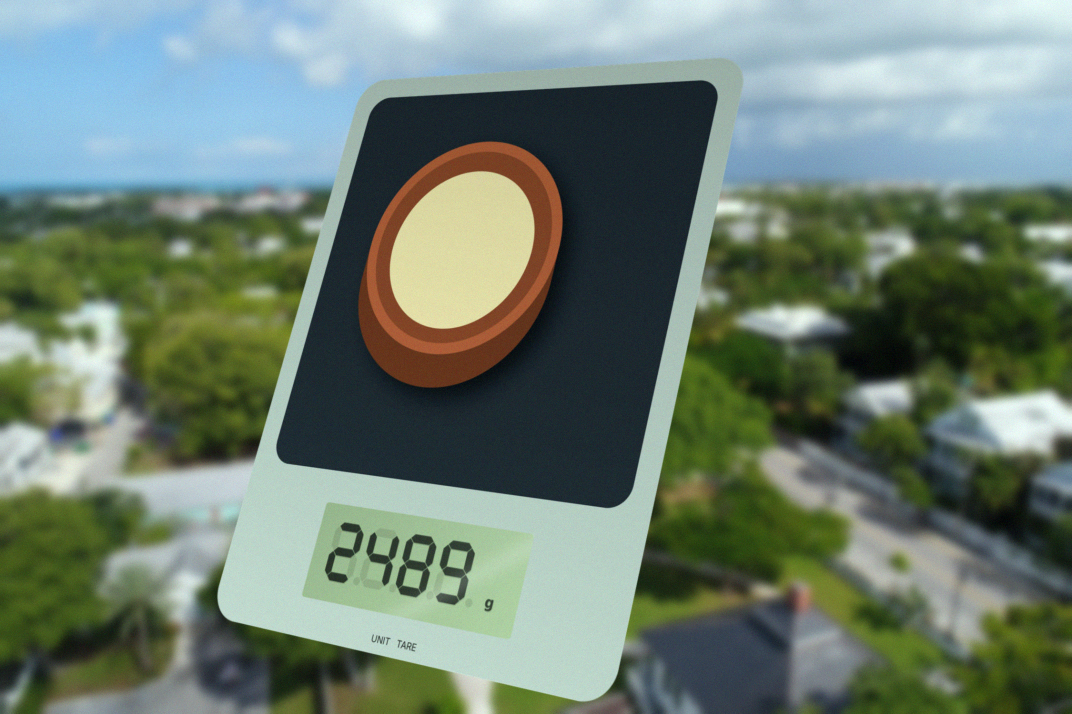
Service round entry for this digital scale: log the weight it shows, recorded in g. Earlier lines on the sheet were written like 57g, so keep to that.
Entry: 2489g
